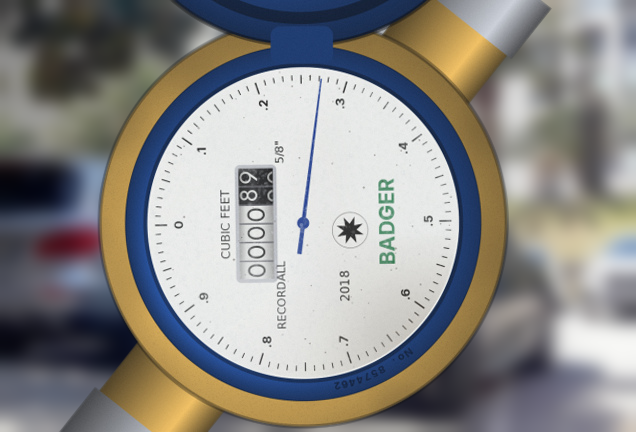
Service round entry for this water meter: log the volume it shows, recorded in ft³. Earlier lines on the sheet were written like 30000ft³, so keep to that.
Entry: 89.27ft³
